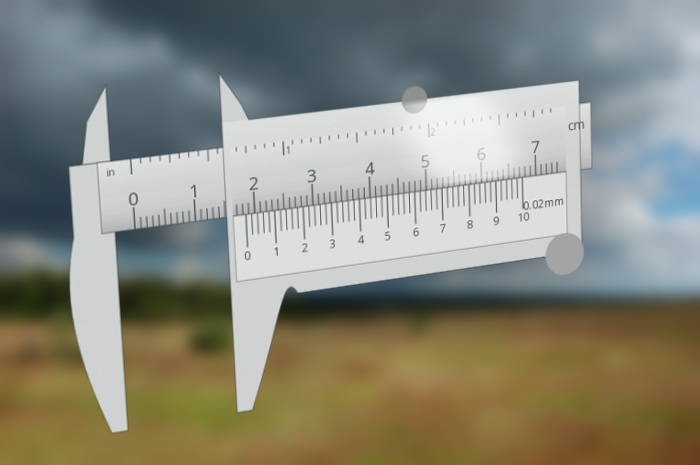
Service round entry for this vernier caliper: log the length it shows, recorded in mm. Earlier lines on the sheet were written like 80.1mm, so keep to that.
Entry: 18.5mm
